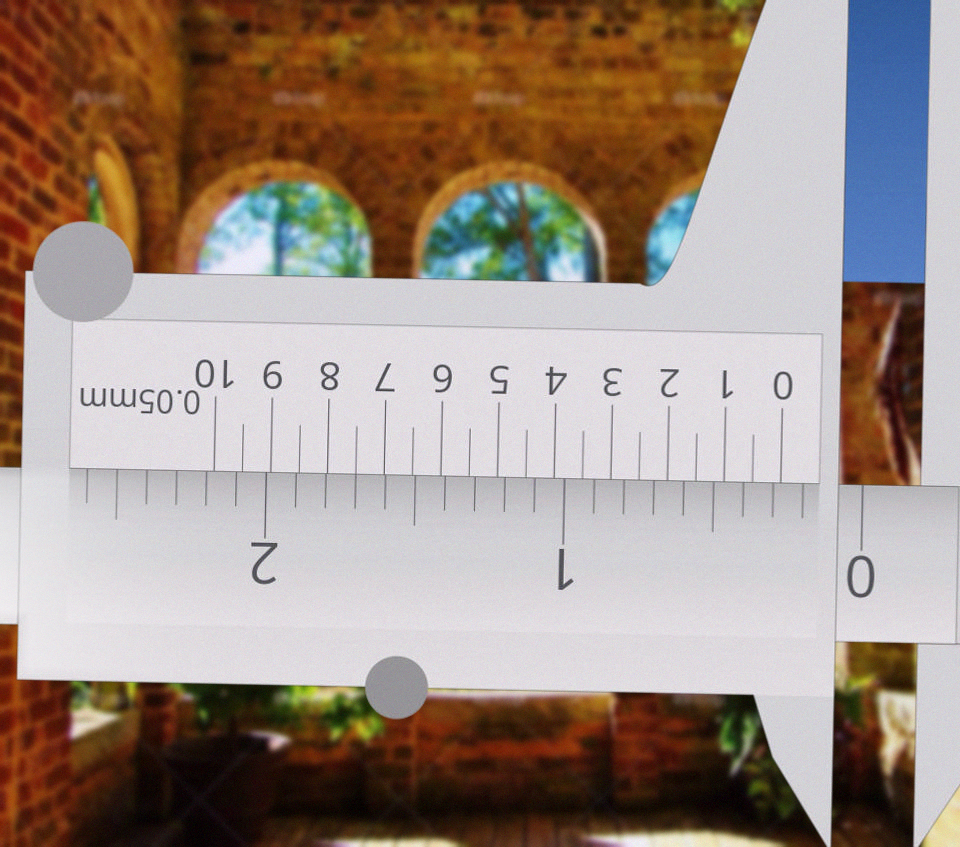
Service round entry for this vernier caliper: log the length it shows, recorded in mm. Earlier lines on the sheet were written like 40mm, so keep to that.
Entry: 2.75mm
